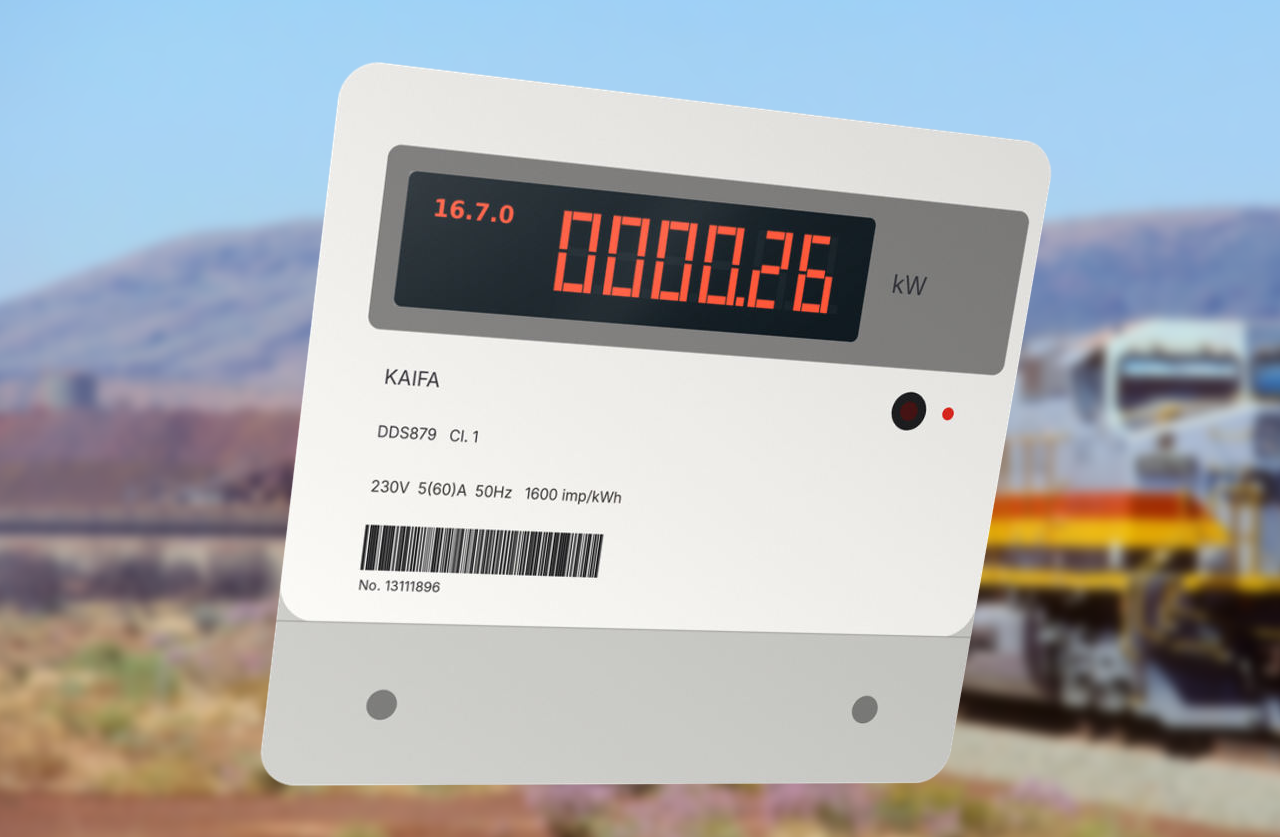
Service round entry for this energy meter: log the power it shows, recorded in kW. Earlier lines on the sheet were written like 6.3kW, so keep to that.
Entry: 0.26kW
